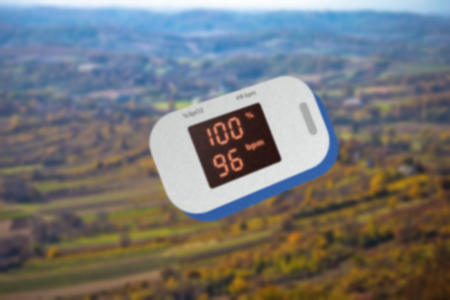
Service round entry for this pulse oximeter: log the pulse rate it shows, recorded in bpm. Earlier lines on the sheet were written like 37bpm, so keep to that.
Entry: 96bpm
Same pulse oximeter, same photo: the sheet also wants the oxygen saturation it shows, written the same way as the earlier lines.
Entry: 100%
